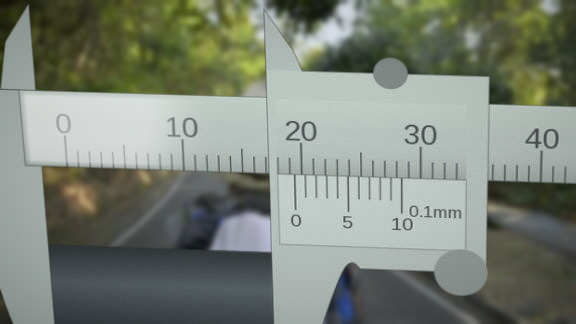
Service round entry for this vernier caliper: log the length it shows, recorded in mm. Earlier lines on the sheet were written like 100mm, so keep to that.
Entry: 19.4mm
